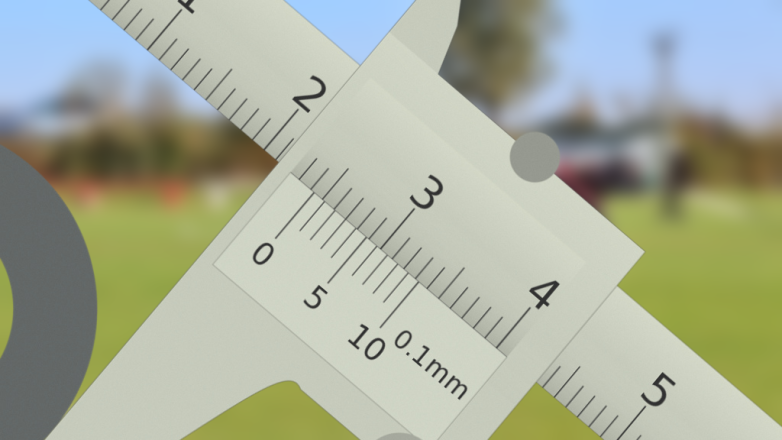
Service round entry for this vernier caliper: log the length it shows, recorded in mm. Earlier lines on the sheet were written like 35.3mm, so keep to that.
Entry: 24.3mm
